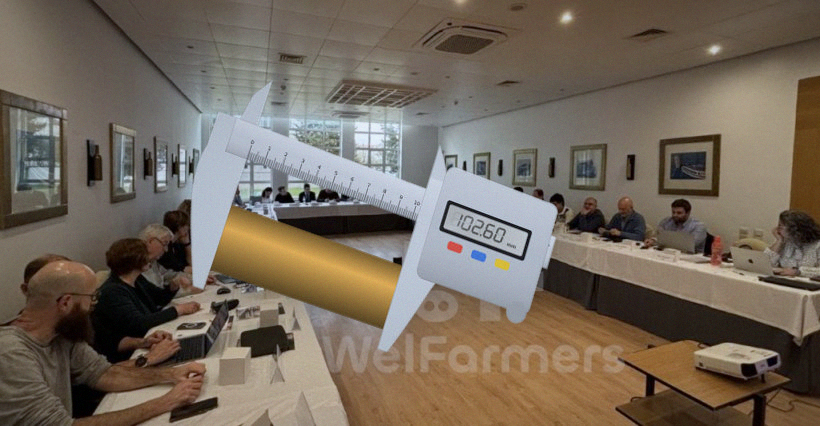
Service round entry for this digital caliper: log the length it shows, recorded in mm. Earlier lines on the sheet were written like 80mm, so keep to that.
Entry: 102.60mm
